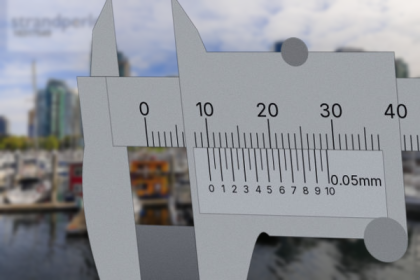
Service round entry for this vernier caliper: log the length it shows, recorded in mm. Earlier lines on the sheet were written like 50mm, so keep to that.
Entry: 9.8mm
